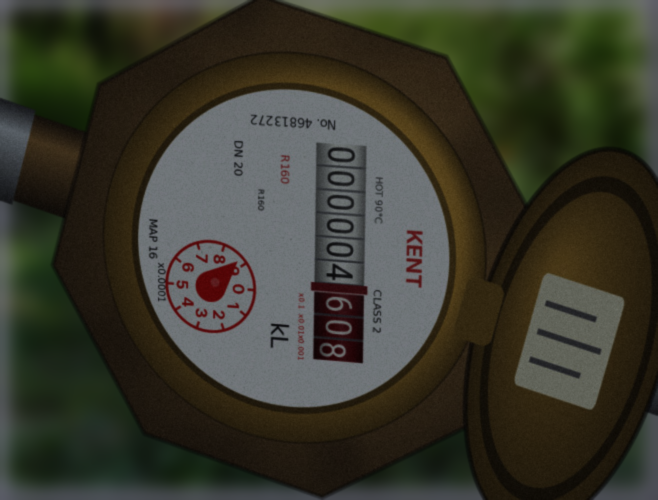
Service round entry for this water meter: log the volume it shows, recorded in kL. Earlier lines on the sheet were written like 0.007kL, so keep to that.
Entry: 4.6078kL
